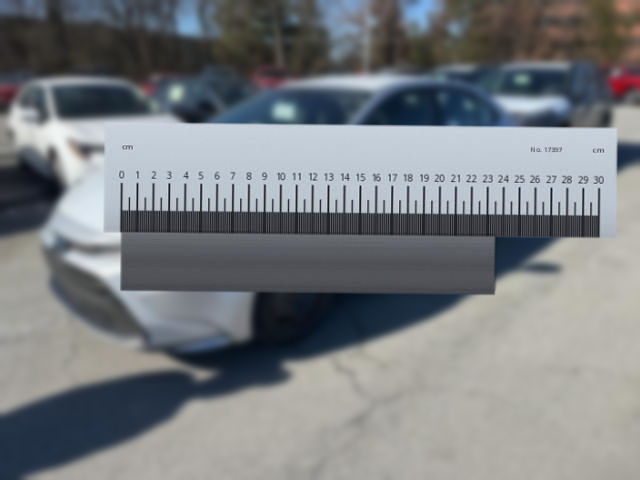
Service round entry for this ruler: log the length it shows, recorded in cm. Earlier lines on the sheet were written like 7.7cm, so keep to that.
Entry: 23.5cm
